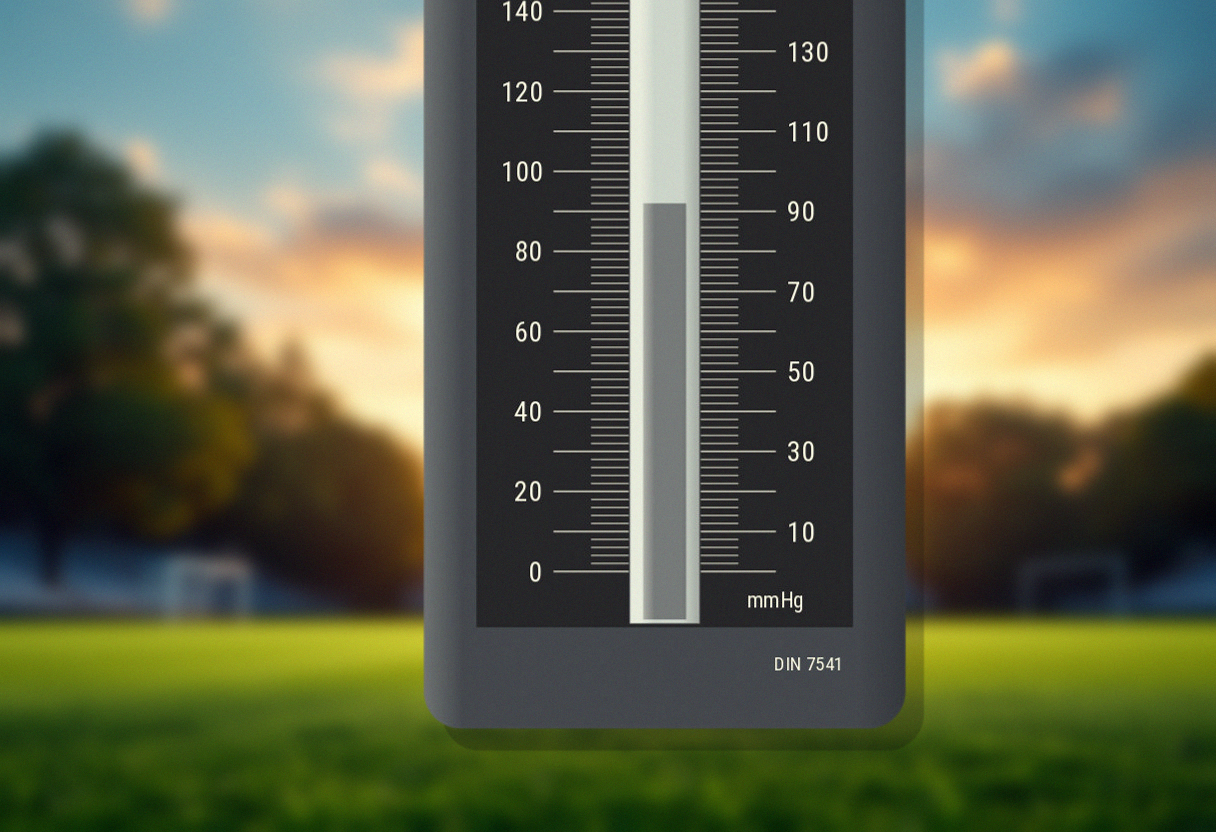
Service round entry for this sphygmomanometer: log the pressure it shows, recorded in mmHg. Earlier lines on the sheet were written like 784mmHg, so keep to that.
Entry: 92mmHg
